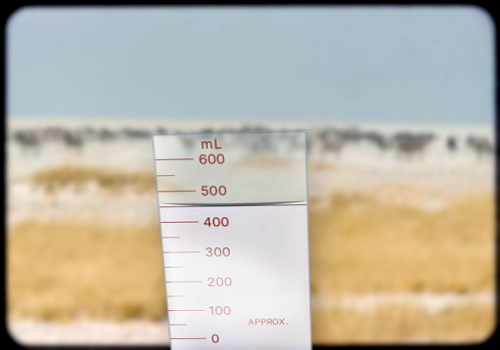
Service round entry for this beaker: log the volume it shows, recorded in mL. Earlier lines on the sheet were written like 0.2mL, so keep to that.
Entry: 450mL
